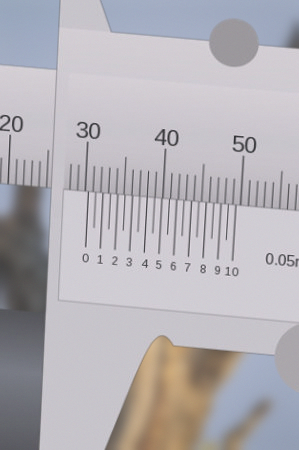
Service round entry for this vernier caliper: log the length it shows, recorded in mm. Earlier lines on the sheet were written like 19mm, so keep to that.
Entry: 30.4mm
